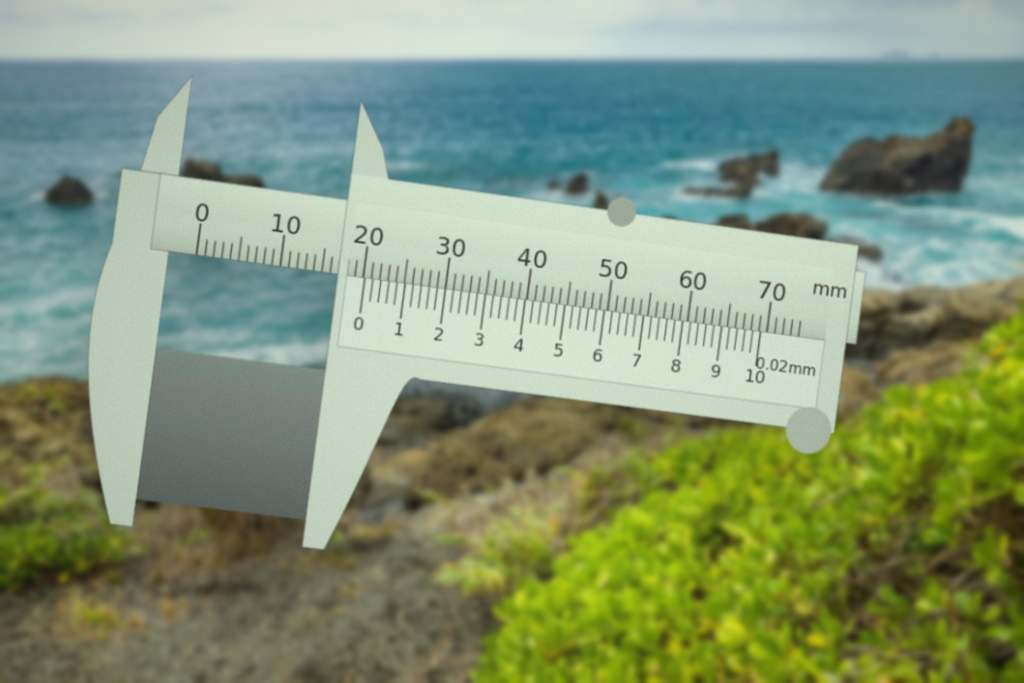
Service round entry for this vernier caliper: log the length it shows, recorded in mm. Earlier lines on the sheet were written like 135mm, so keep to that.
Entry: 20.2mm
